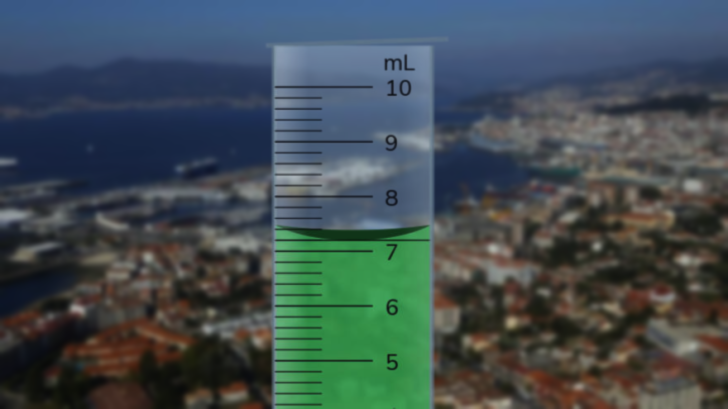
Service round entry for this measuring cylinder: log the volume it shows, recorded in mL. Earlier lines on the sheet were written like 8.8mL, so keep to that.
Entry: 7.2mL
